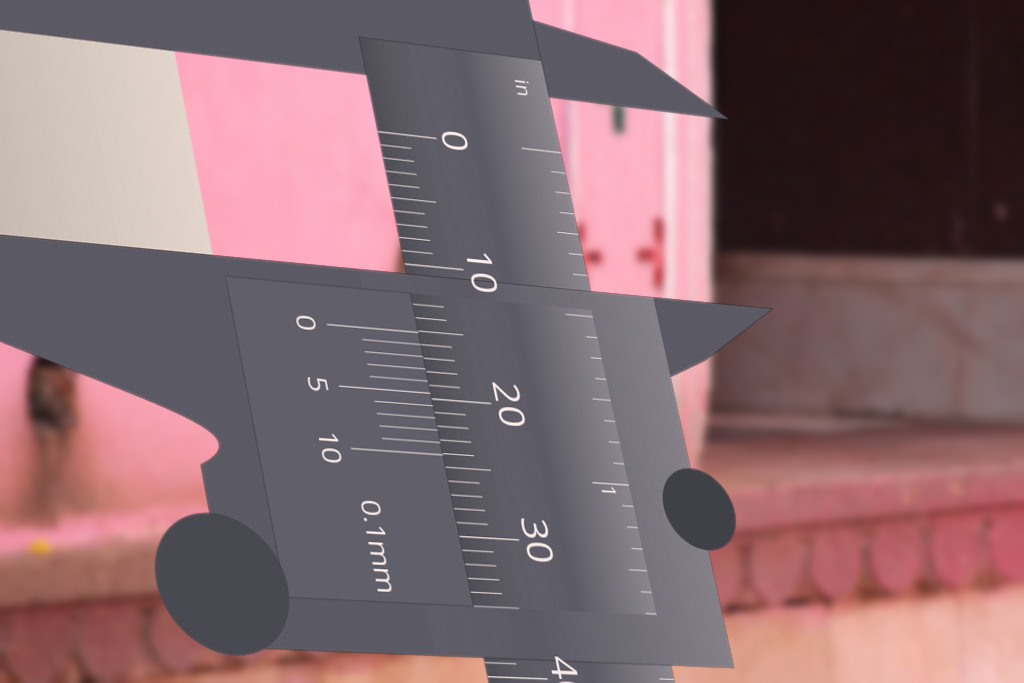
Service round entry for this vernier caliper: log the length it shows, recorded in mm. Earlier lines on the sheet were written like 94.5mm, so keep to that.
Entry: 15.1mm
